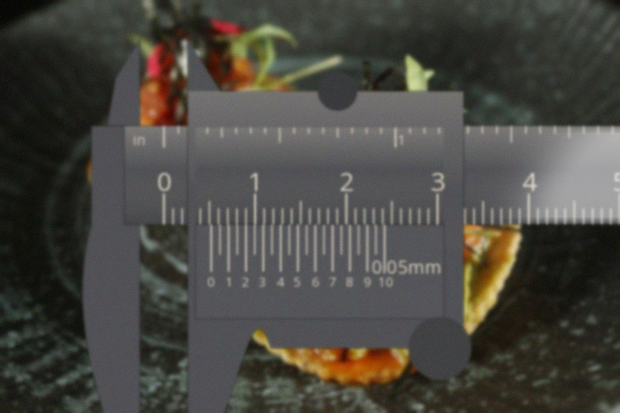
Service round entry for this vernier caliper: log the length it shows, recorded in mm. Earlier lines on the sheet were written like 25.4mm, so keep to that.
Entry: 5.2mm
